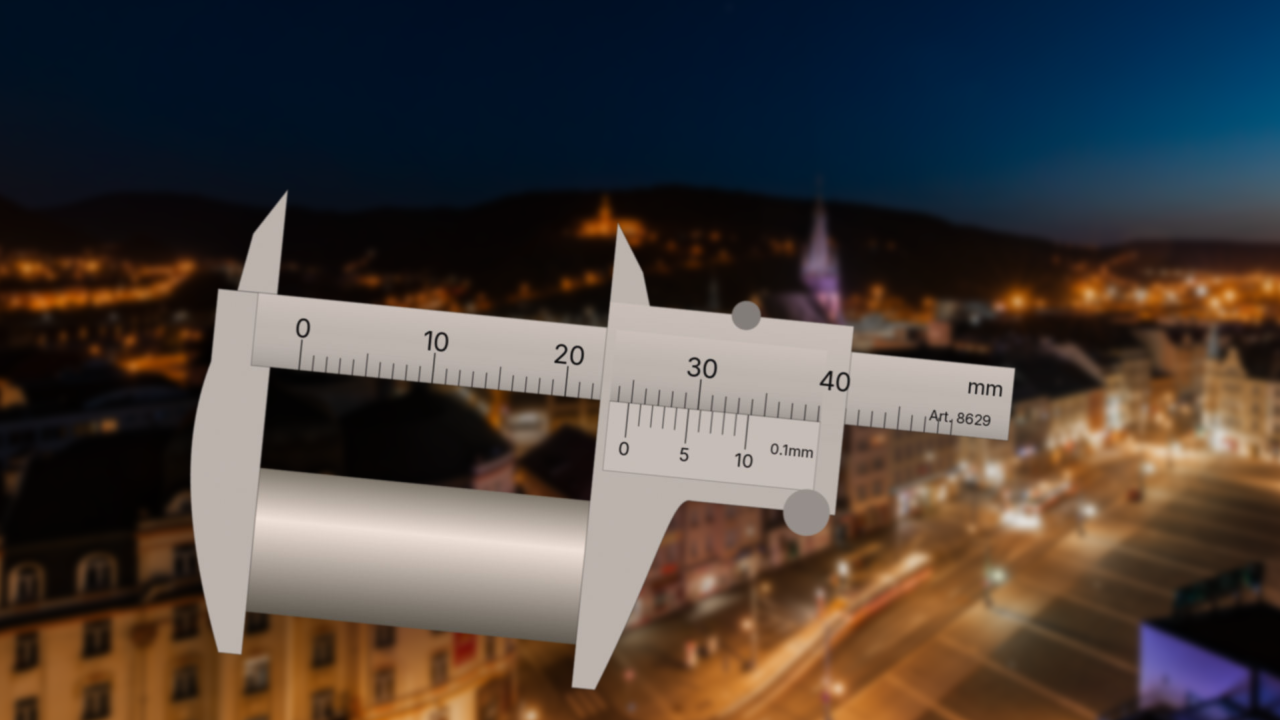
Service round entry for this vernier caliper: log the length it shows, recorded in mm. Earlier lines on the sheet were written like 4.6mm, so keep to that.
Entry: 24.8mm
